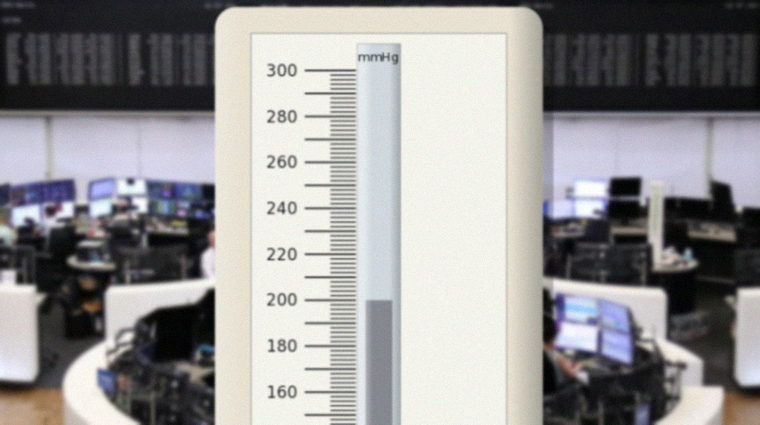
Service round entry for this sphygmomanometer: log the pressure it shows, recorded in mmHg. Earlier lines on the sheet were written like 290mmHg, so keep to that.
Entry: 200mmHg
